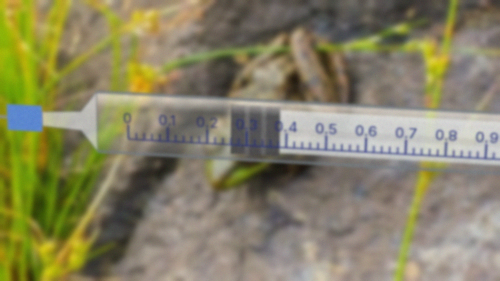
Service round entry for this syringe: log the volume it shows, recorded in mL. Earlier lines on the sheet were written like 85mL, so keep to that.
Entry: 0.26mL
